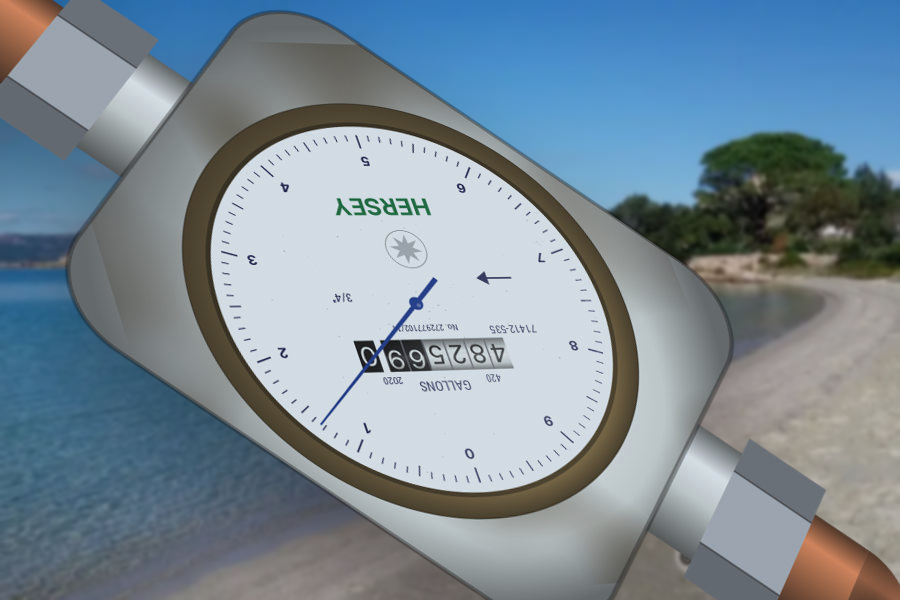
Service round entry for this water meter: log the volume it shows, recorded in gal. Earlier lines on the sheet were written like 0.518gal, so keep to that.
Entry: 4825691.3gal
